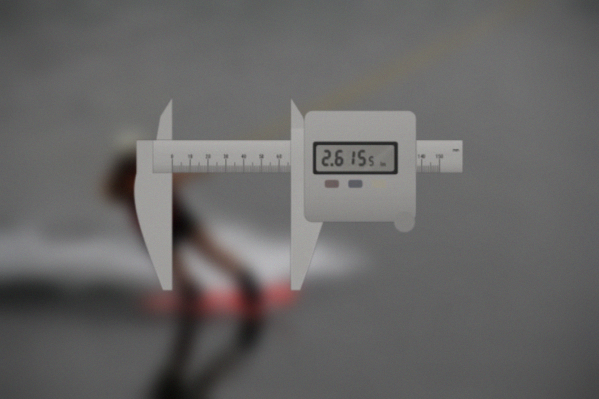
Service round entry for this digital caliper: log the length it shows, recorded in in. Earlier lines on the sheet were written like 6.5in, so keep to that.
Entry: 2.6155in
